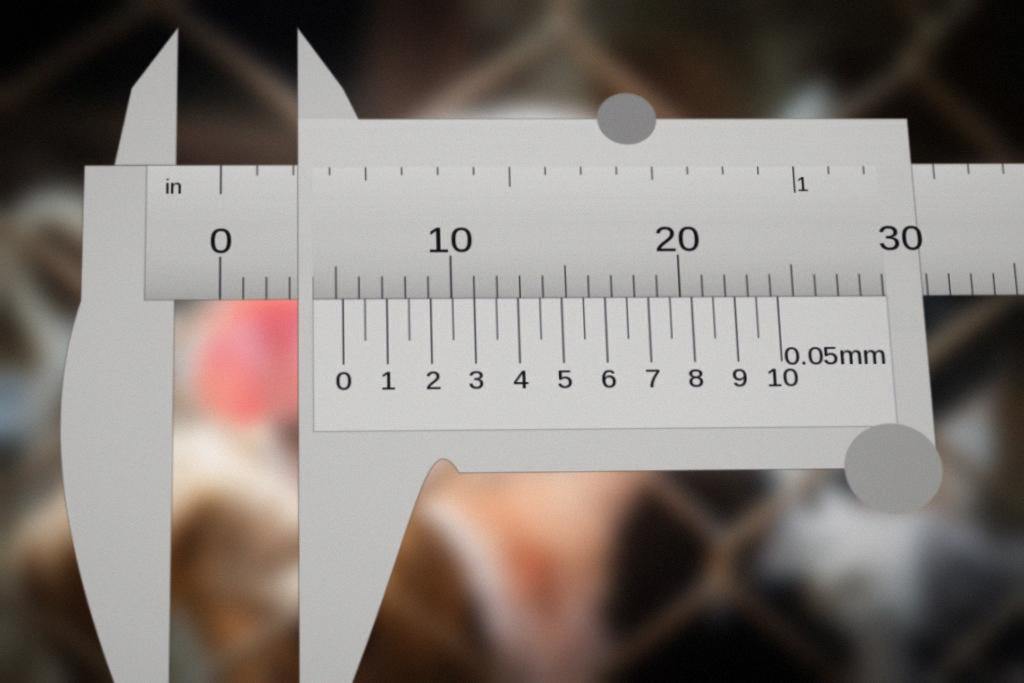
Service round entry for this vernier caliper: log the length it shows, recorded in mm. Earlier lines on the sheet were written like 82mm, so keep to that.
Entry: 5.3mm
